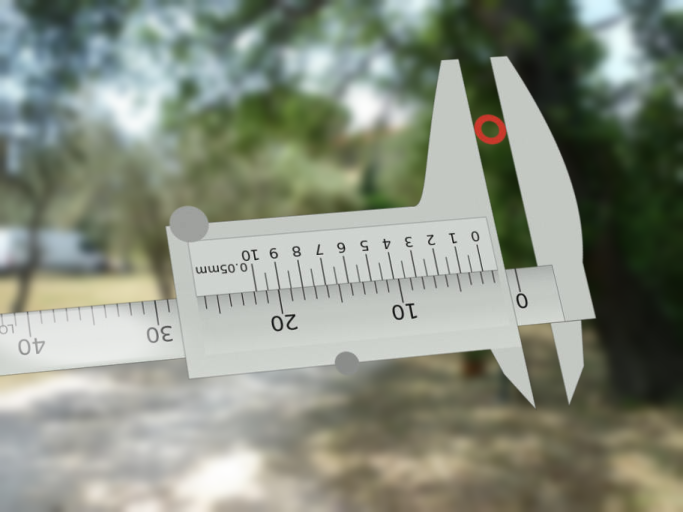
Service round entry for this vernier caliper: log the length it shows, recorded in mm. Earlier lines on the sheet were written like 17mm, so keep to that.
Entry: 2.8mm
